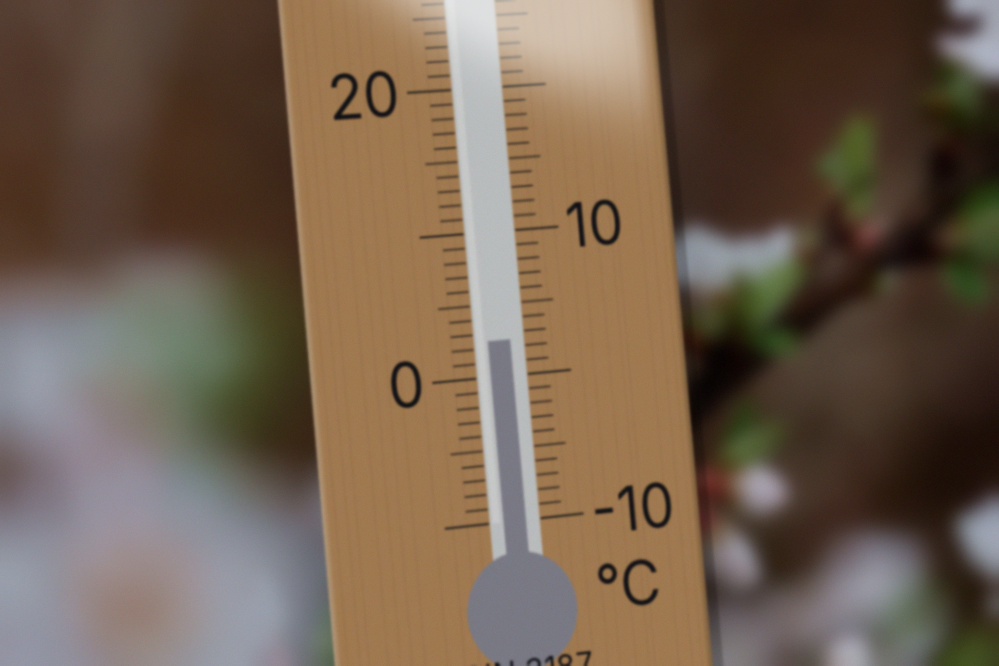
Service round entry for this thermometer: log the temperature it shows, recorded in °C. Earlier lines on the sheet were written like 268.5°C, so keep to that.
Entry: 2.5°C
